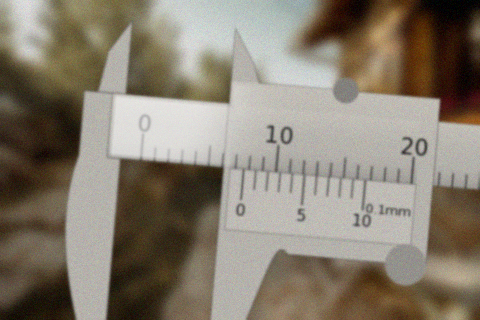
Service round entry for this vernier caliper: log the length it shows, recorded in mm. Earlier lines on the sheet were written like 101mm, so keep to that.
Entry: 7.6mm
